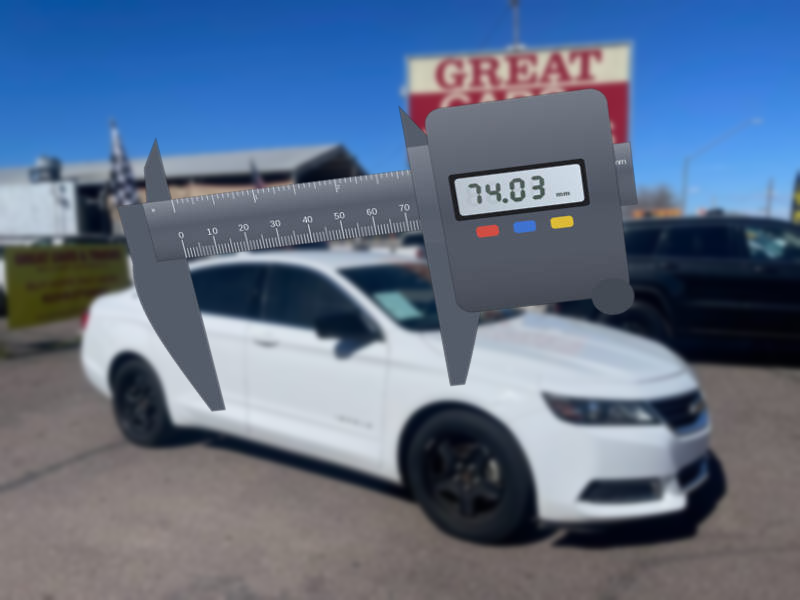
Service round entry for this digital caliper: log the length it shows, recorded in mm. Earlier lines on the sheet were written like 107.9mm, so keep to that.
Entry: 74.03mm
